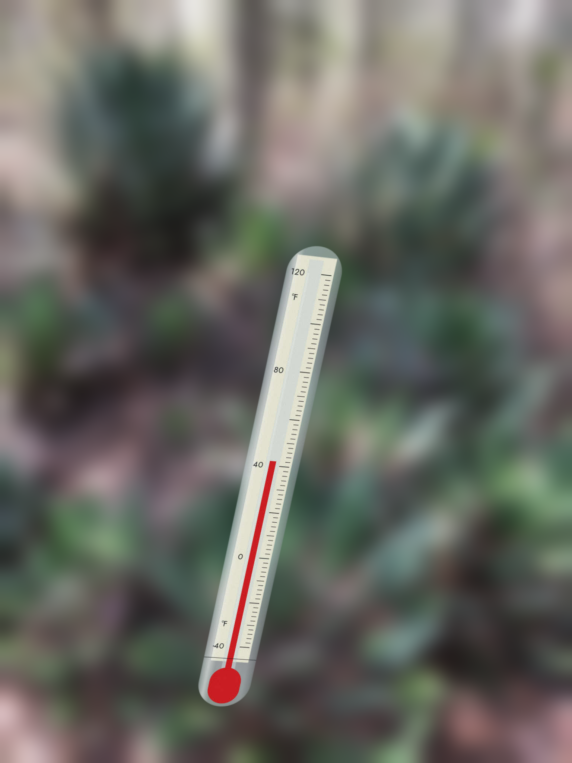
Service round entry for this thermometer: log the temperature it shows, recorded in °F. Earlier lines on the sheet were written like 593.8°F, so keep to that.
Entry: 42°F
